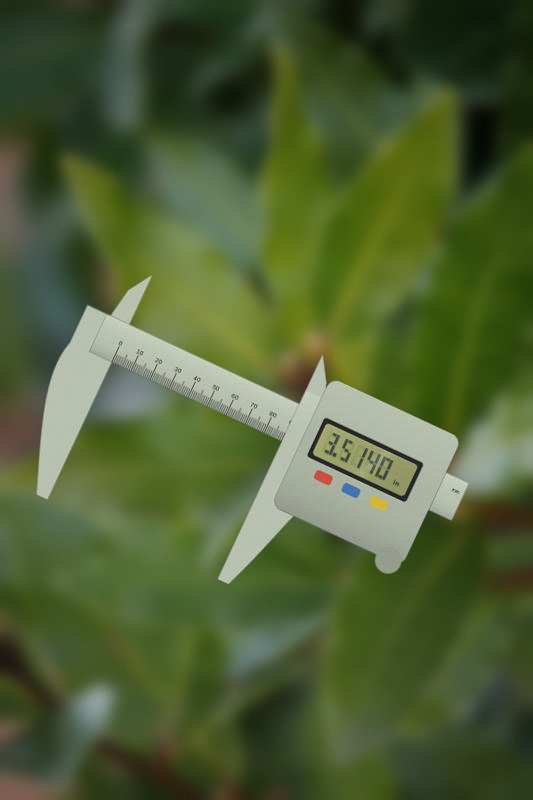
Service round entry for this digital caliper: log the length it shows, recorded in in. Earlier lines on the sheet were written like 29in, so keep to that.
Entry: 3.5140in
